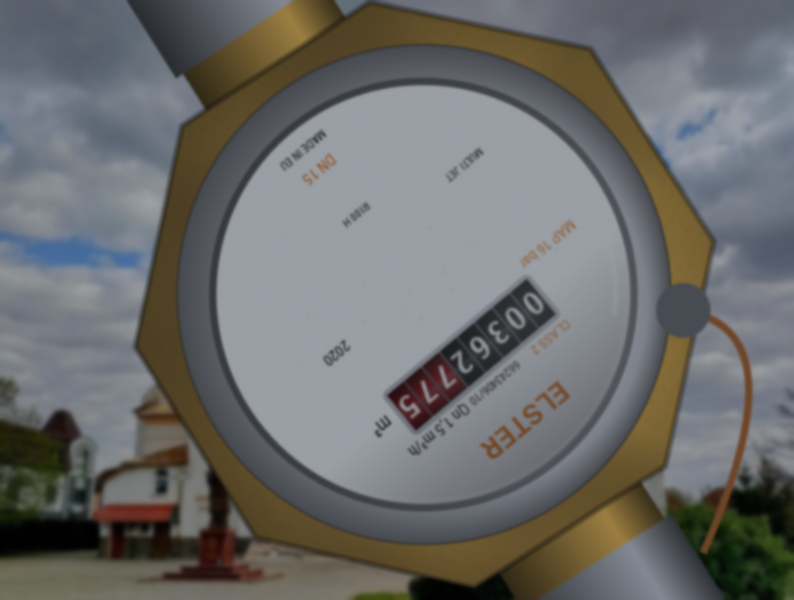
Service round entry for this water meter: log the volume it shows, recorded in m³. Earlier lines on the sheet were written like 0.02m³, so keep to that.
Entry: 362.775m³
